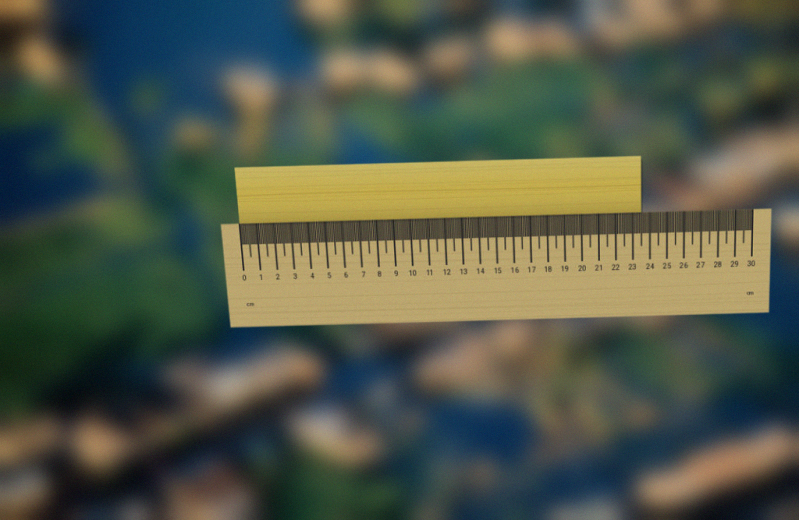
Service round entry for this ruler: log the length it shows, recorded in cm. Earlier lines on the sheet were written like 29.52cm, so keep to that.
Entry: 23.5cm
